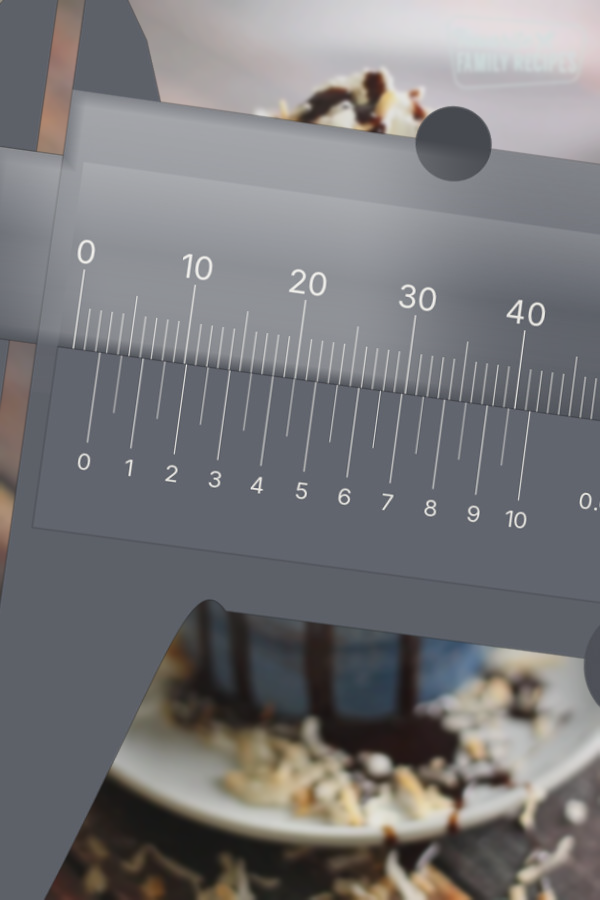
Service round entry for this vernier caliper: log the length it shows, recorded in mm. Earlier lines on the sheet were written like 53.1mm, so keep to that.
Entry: 2.4mm
